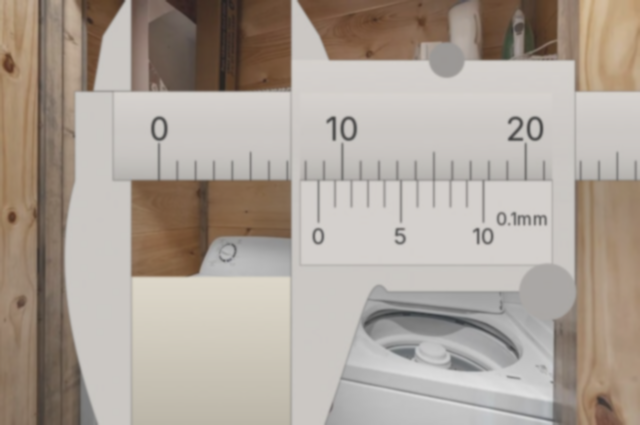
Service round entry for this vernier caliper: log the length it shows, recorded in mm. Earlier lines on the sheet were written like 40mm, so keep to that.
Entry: 8.7mm
